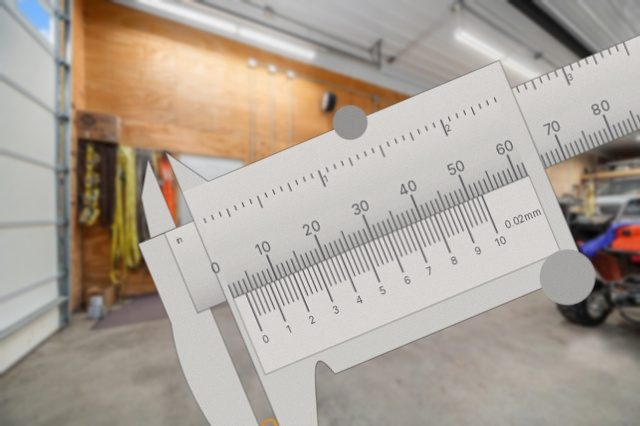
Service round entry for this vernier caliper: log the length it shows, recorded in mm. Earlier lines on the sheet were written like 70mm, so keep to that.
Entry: 3.5mm
